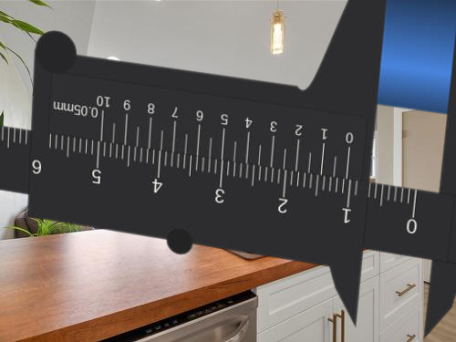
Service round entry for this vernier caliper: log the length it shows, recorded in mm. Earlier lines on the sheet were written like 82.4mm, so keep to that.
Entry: 10.6mm
